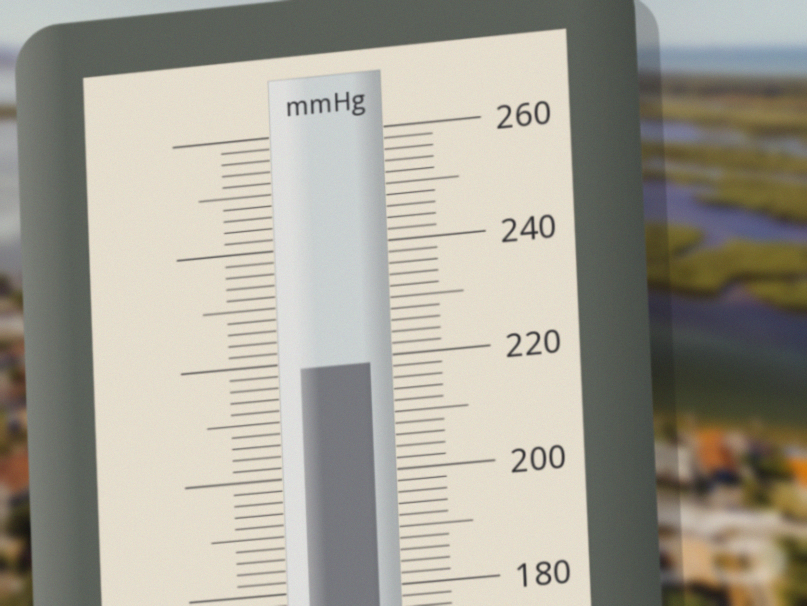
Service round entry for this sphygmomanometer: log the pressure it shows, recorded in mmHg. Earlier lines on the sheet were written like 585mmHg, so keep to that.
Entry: 219mmHg
